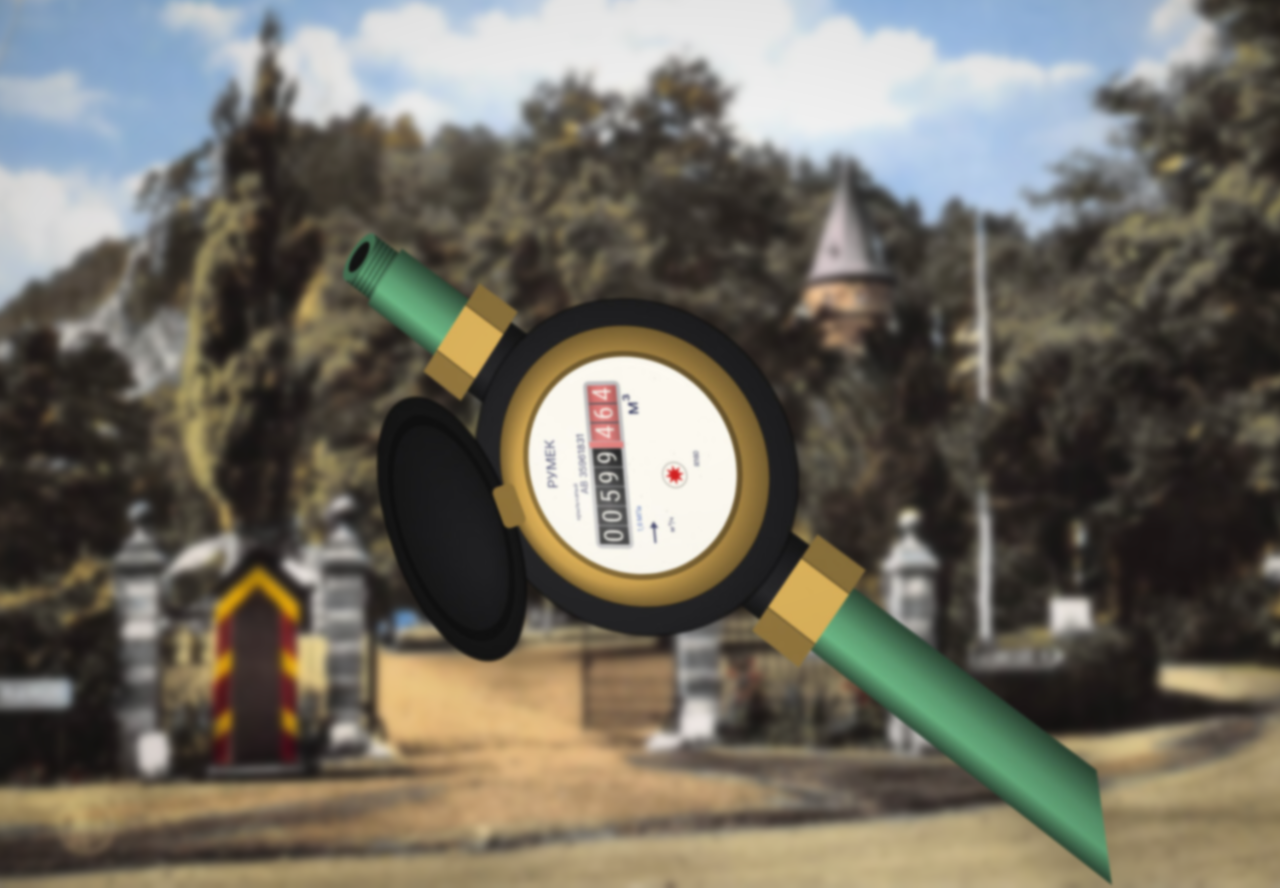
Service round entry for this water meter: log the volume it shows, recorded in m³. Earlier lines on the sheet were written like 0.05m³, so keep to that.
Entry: 599.464m³
